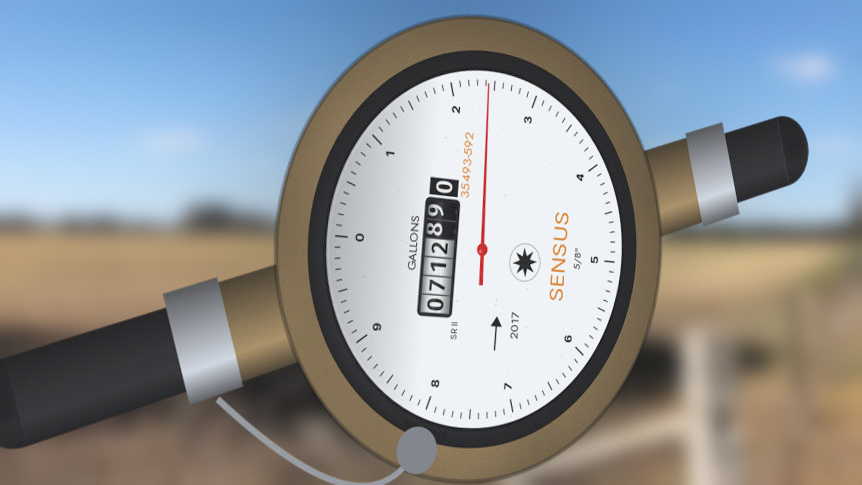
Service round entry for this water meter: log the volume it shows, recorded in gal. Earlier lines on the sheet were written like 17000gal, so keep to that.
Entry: 712892.4gal
